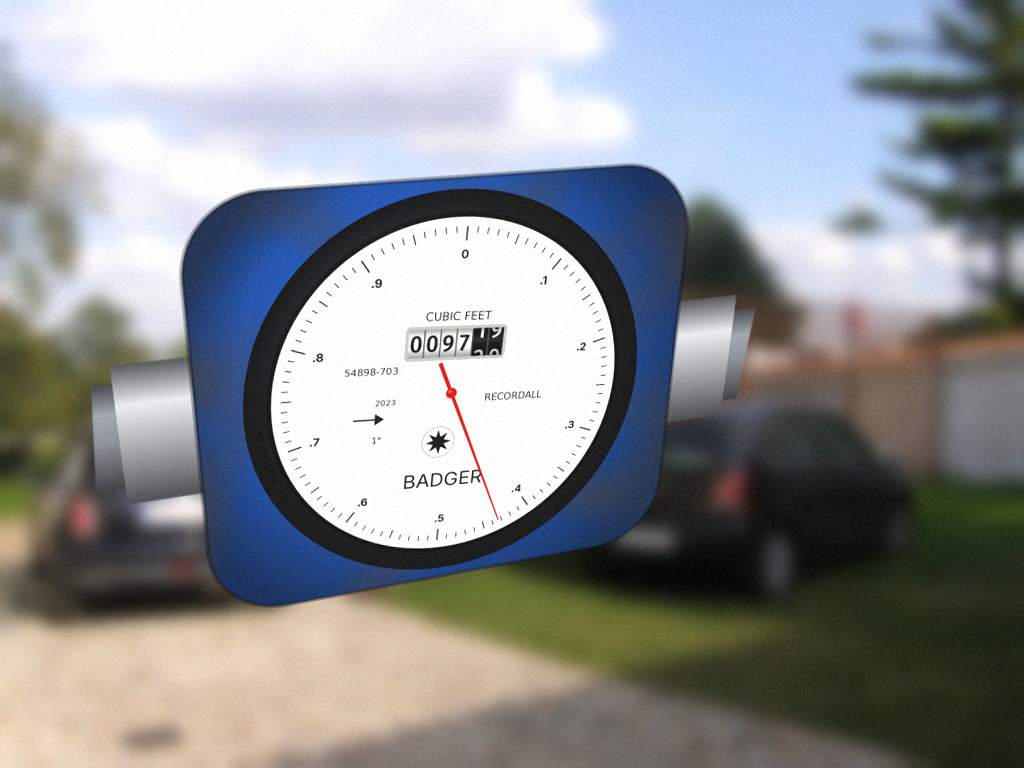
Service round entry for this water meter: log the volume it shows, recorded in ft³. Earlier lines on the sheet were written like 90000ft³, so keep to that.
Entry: 9719.43ft³
